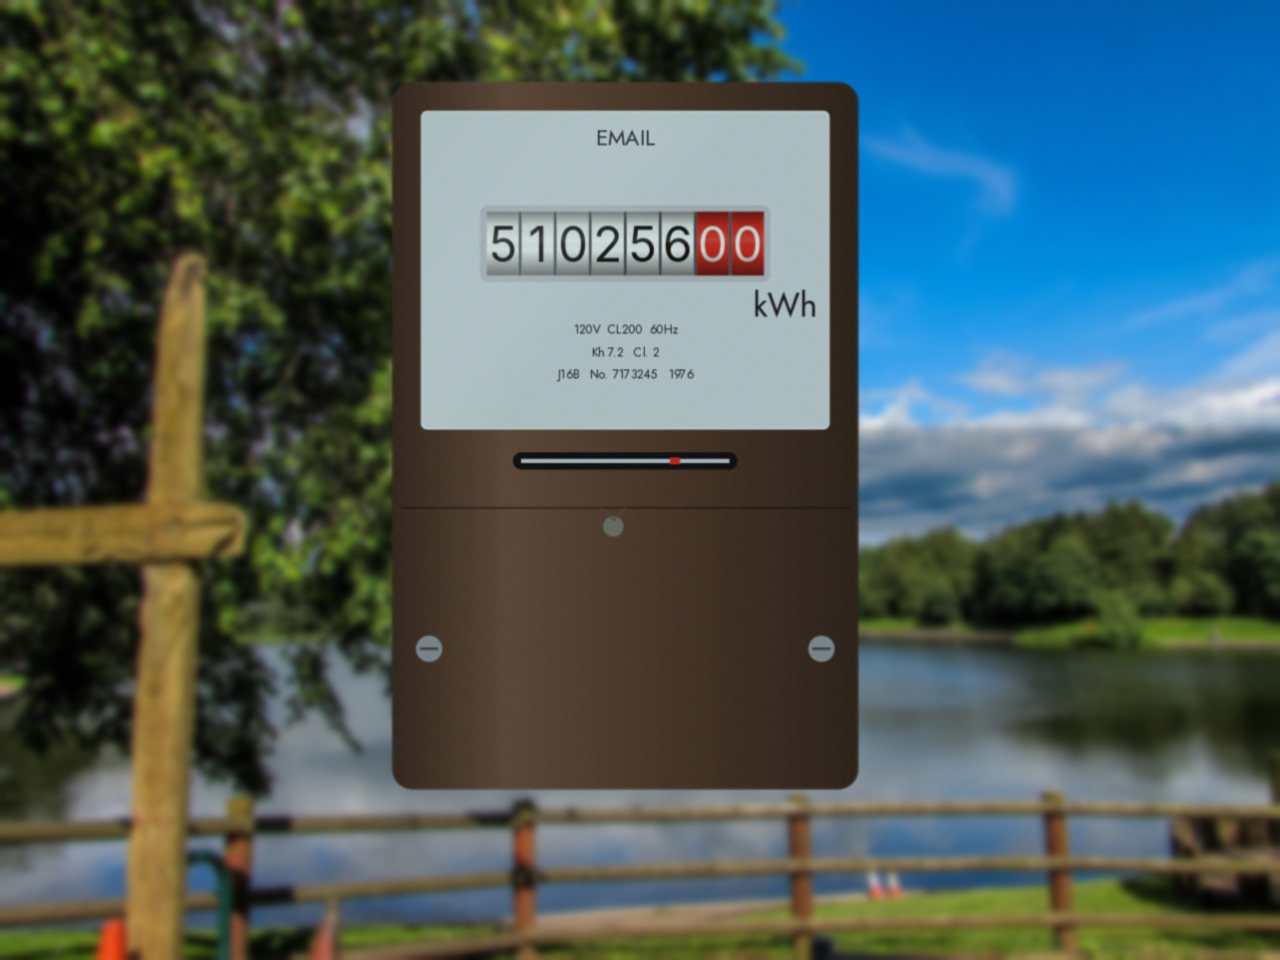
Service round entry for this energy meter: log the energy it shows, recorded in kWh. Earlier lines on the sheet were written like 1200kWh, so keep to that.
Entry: 510256.00kWh
